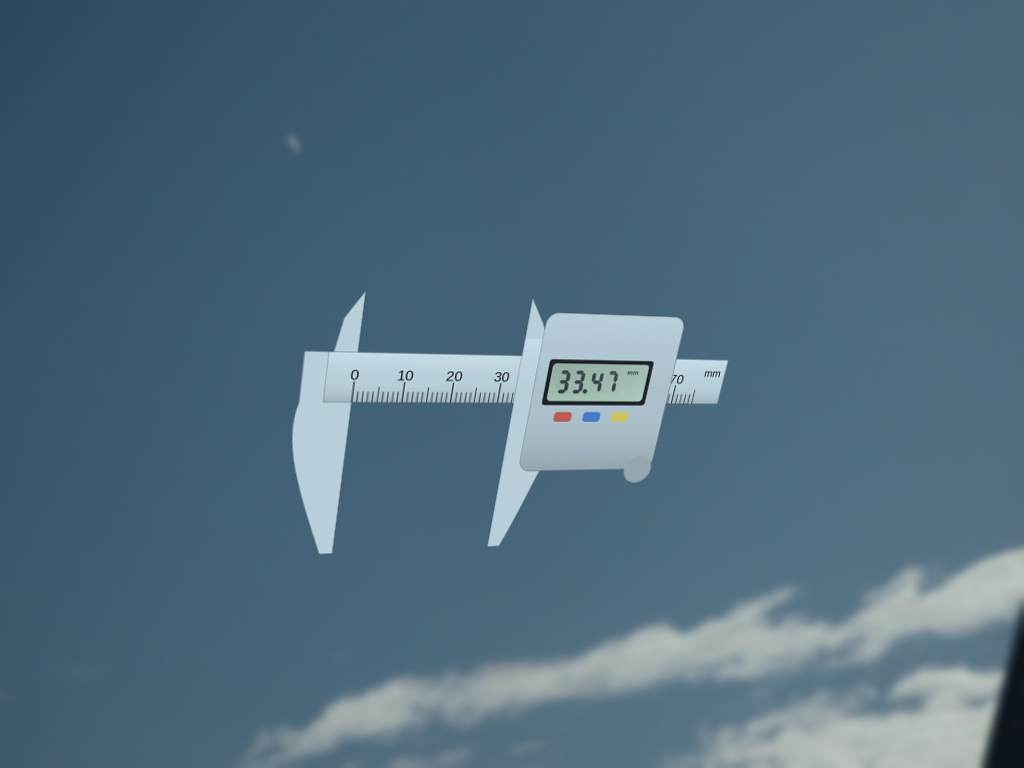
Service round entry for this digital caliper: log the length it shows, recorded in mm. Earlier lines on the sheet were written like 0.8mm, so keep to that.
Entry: 33.47mm
